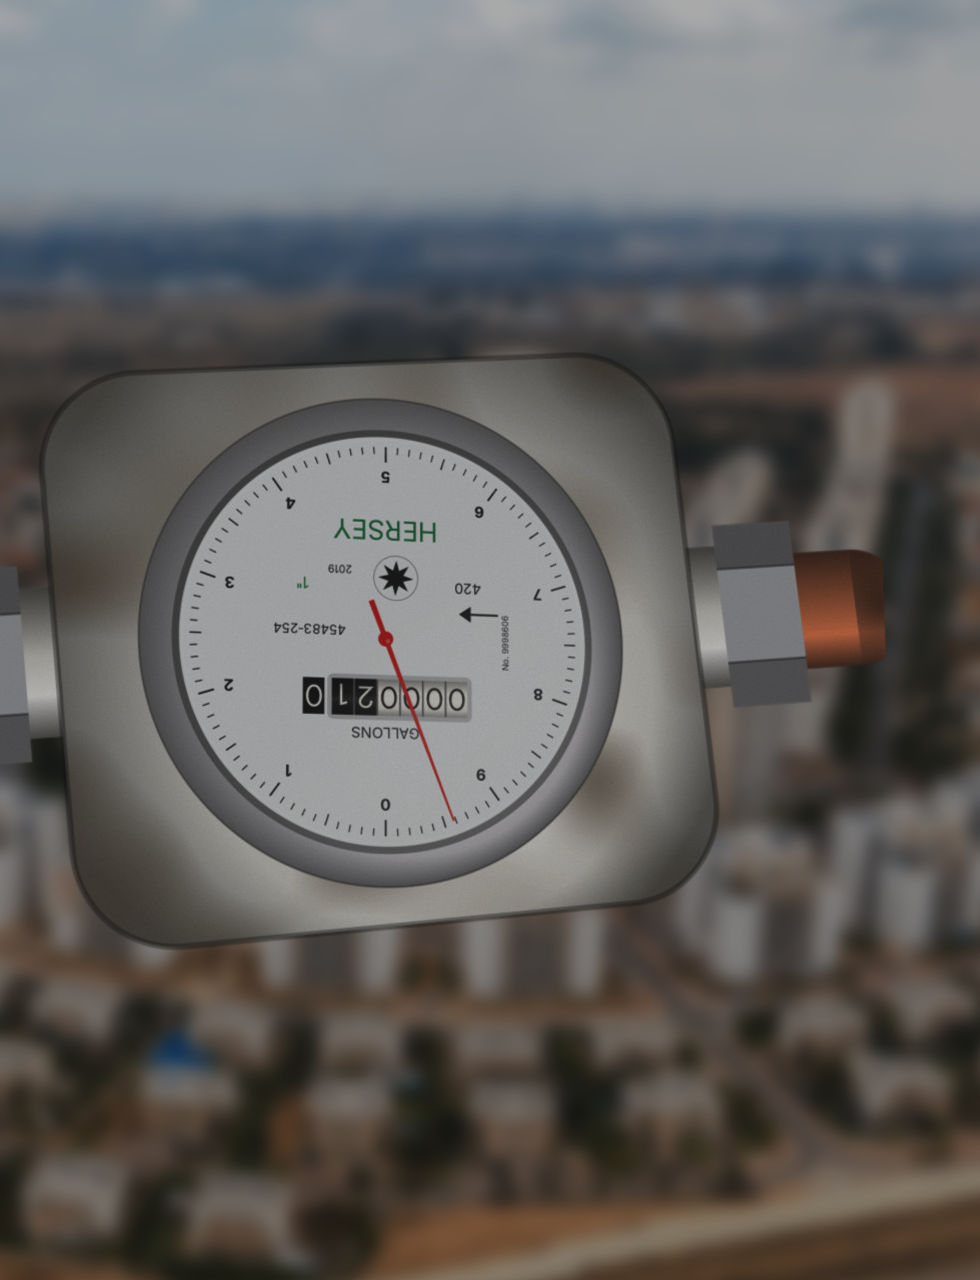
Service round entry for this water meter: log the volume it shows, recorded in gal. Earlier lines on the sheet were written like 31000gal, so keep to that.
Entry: 209.4gal
